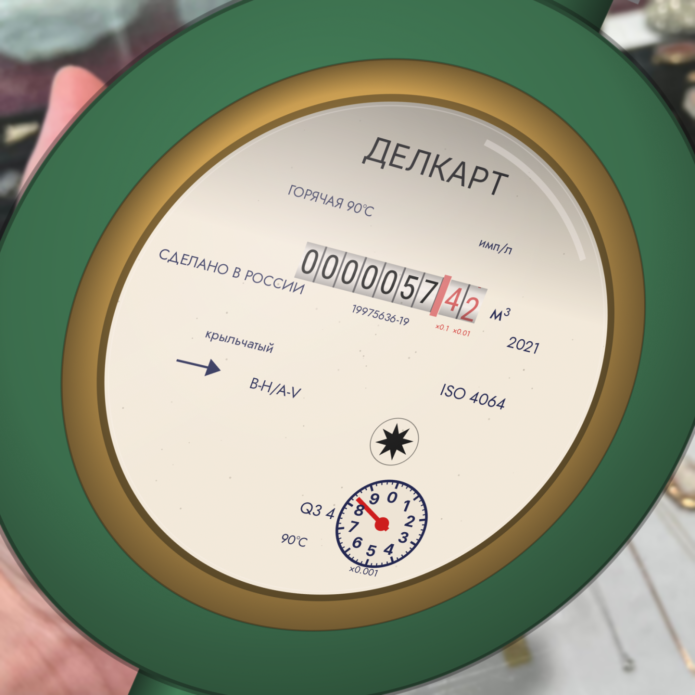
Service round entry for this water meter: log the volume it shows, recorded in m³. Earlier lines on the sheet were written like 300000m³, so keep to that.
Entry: 57.418m³
